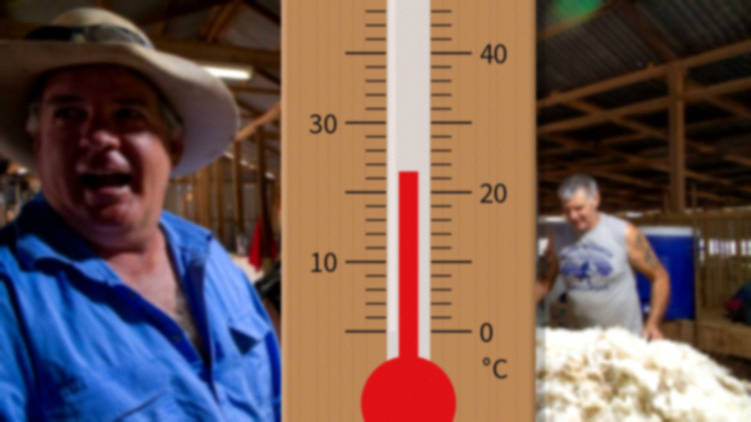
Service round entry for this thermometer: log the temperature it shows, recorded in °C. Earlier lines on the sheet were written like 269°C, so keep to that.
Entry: 23°C
